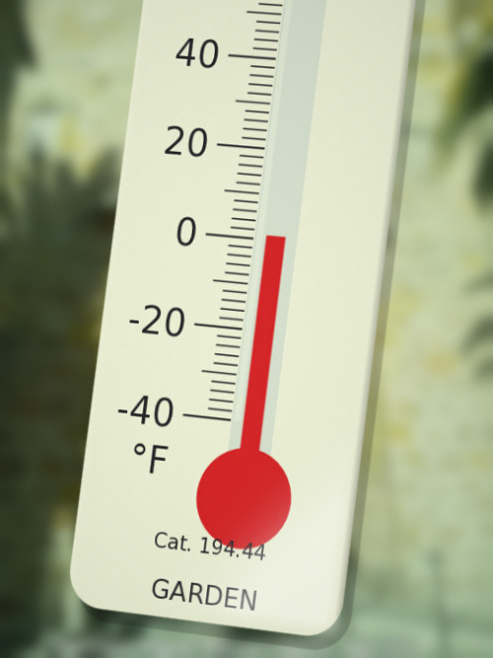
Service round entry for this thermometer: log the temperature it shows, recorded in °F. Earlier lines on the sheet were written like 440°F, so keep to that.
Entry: 1°F
